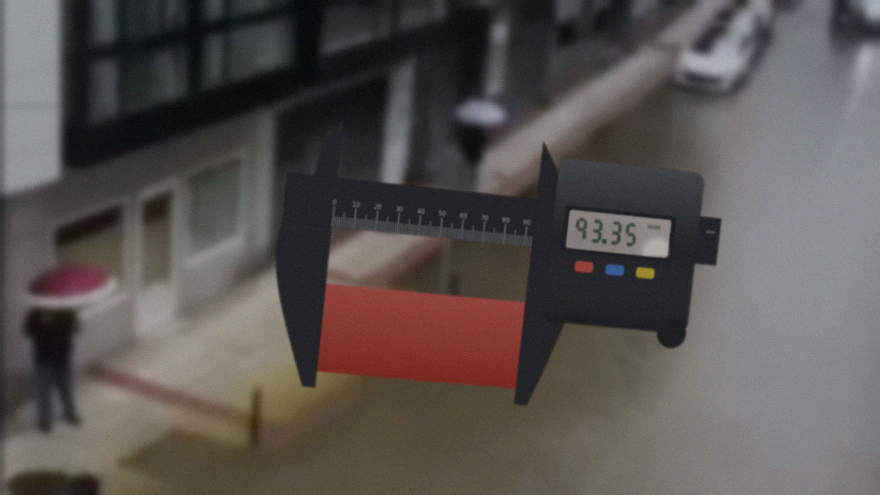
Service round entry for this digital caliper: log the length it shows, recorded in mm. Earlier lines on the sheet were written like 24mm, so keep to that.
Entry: 93.35mm
